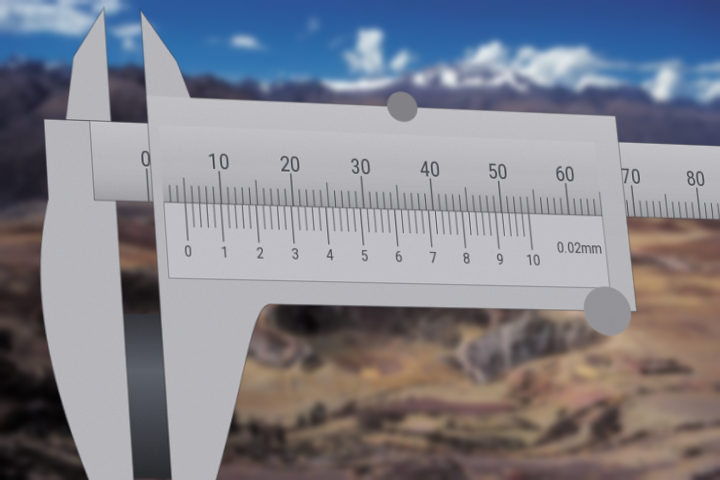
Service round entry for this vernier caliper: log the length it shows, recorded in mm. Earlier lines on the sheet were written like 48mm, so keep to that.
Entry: 5.0mm
